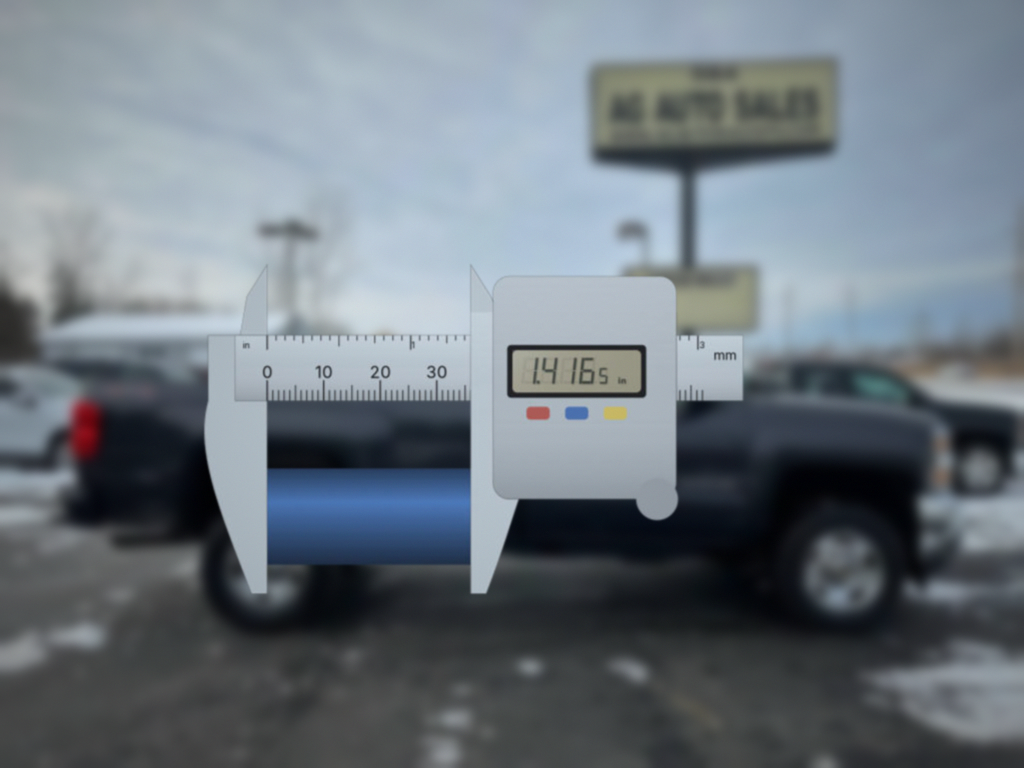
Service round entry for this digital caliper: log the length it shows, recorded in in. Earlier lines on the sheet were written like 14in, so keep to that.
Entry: 1.4165in
